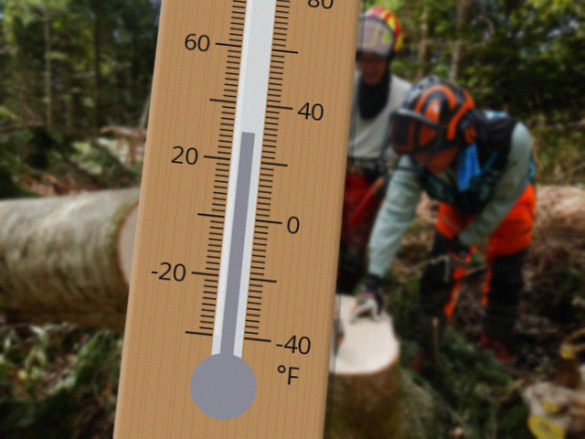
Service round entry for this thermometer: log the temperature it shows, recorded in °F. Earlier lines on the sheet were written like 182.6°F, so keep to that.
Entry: 30°F
